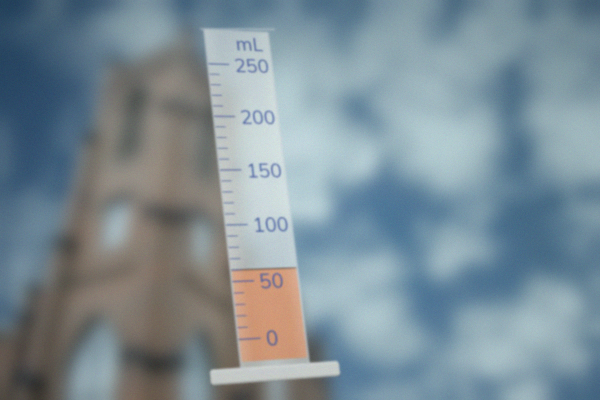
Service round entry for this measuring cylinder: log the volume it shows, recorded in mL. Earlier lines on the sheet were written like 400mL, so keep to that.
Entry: 60mL
